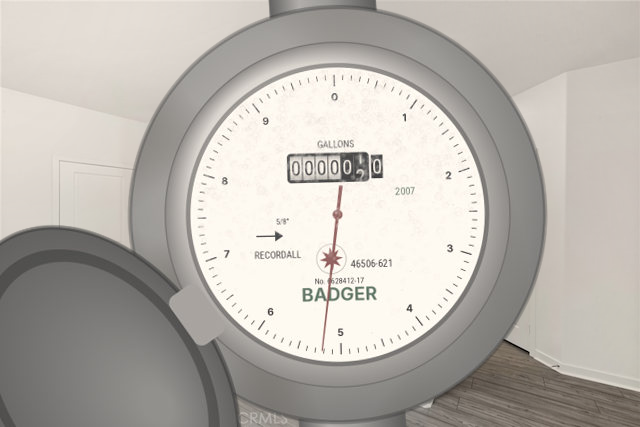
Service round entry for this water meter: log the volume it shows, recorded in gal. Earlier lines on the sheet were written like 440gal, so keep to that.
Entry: 15.2gal
